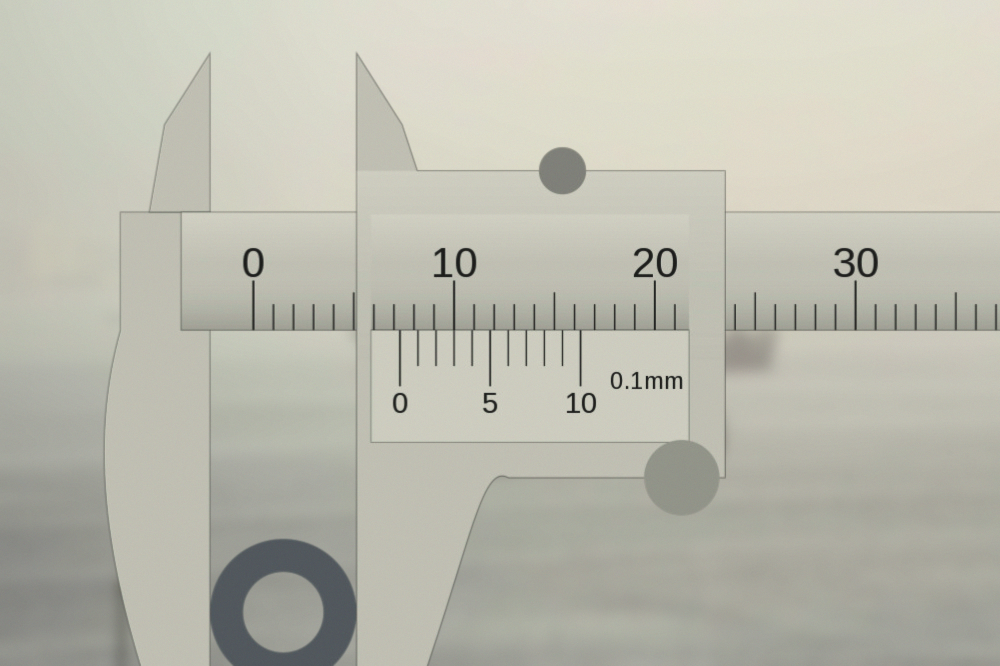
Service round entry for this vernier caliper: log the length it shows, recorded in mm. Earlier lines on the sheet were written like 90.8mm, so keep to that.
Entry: 7.3mm
